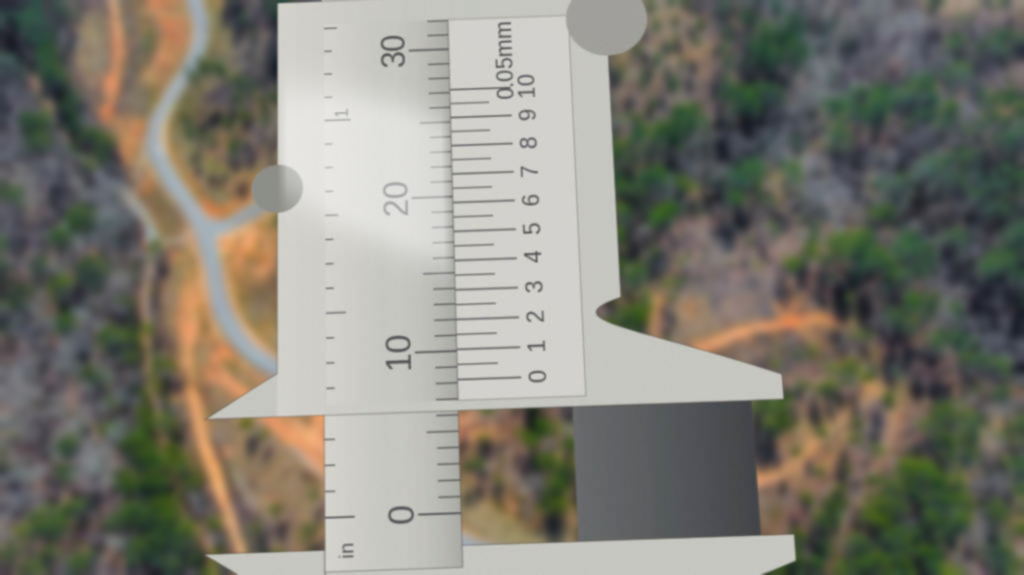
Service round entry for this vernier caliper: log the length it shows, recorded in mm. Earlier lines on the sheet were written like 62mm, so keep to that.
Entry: 8.2mm
